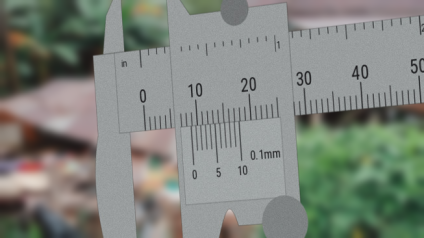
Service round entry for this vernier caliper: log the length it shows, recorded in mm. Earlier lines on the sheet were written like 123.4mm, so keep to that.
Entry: 8.8mm
